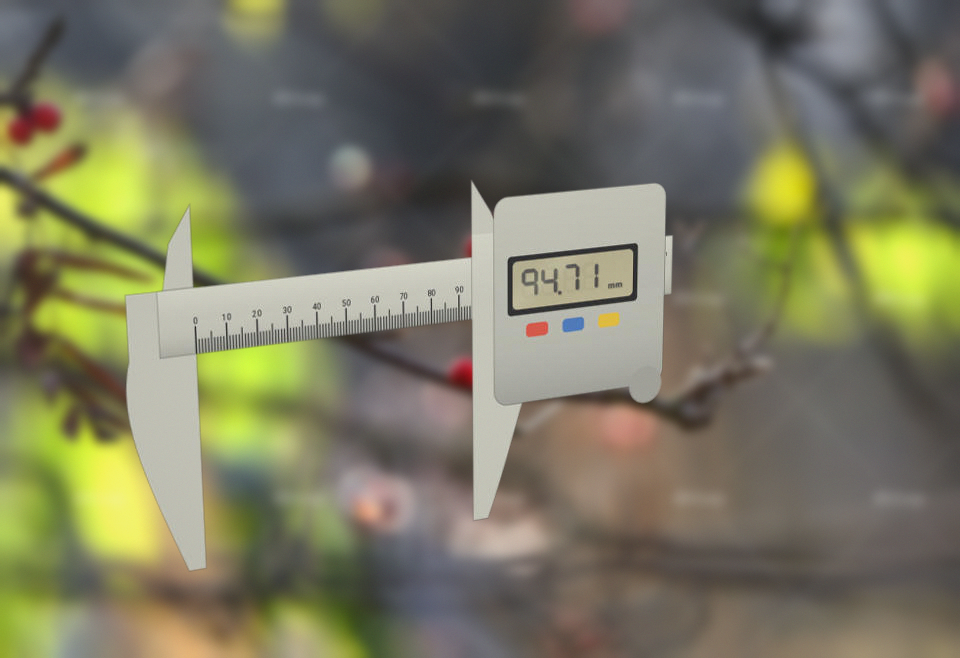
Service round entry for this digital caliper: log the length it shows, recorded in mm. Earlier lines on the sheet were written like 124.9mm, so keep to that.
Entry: 94.71mm
